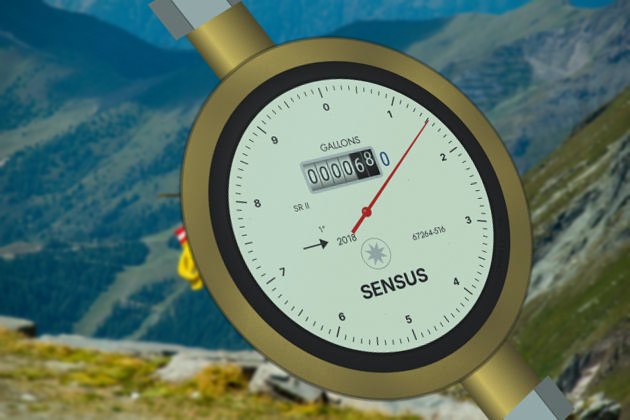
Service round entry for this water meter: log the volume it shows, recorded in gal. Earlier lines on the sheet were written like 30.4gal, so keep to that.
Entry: 681.5gal
